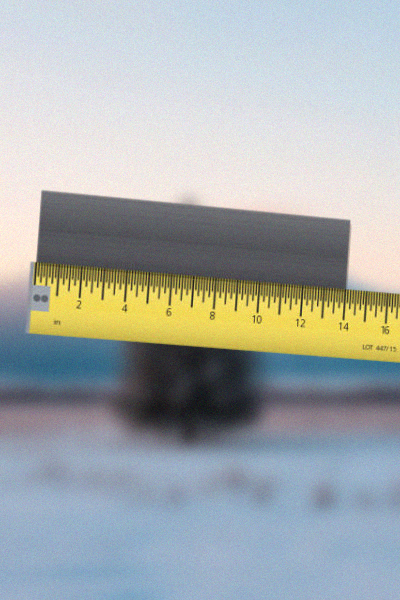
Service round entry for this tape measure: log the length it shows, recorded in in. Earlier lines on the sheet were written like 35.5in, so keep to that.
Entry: 14in
